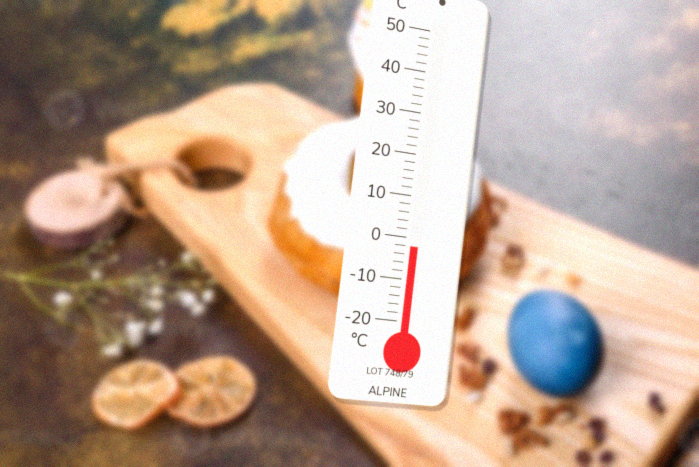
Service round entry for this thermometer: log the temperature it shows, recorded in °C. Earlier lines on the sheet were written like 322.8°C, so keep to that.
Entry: -2°C
